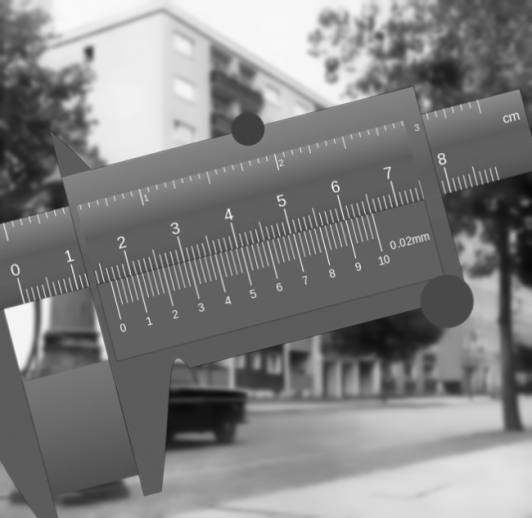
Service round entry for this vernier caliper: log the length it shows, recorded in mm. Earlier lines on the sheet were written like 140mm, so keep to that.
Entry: 16.2mm
